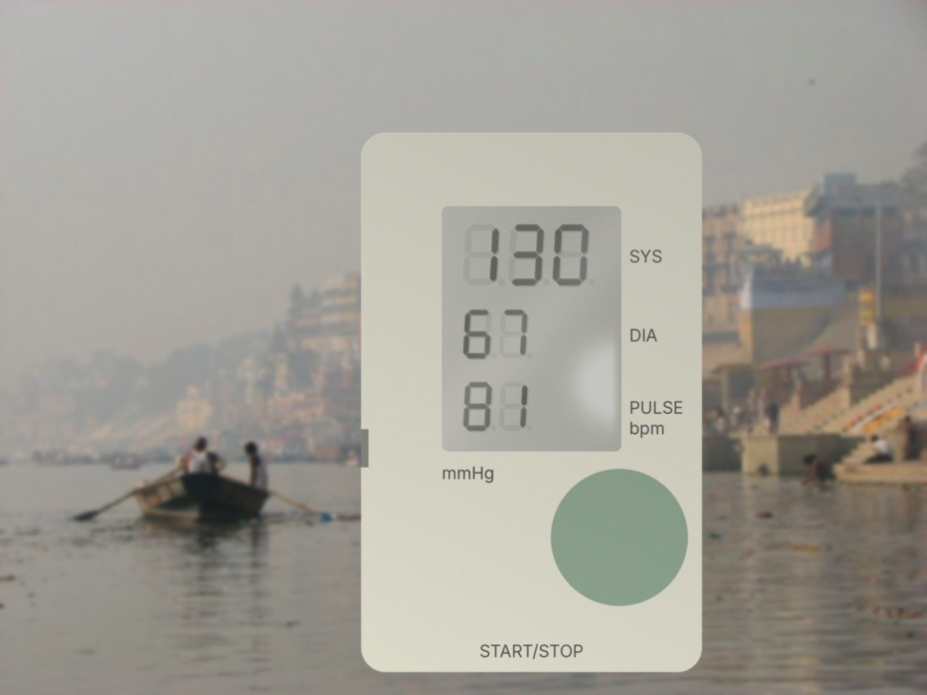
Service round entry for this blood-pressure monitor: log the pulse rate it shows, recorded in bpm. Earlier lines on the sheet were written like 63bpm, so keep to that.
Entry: 81bpm
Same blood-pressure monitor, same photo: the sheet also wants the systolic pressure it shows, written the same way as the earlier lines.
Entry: 130mmHg
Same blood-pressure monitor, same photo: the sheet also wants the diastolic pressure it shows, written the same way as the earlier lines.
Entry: 67mmHg
